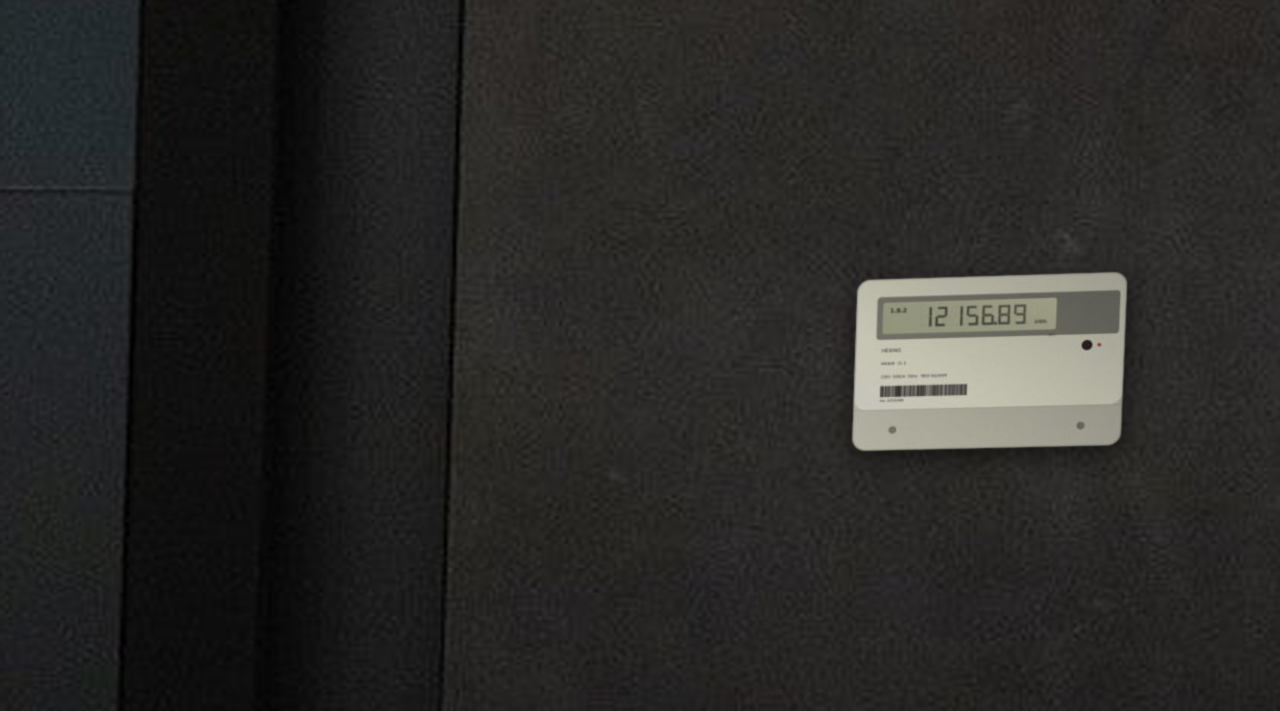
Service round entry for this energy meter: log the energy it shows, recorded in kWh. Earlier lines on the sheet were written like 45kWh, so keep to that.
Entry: 12156.89kWh
